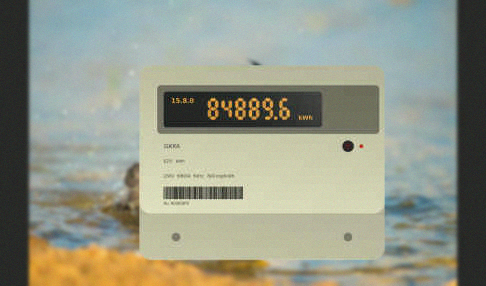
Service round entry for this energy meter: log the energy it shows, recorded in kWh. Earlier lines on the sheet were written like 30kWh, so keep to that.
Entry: 84889.6kWh
